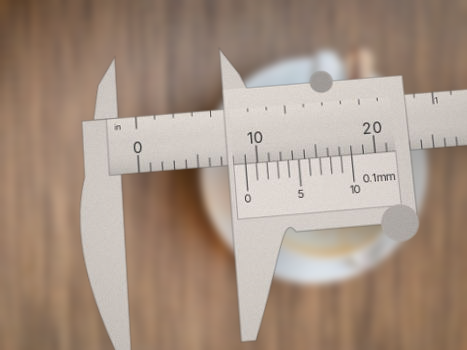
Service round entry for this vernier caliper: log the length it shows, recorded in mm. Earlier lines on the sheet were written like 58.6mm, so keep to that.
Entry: 9.0mm
